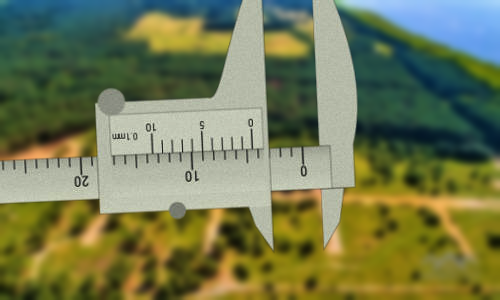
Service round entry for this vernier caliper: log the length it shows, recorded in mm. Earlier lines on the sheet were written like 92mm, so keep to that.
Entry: 4.5mm
